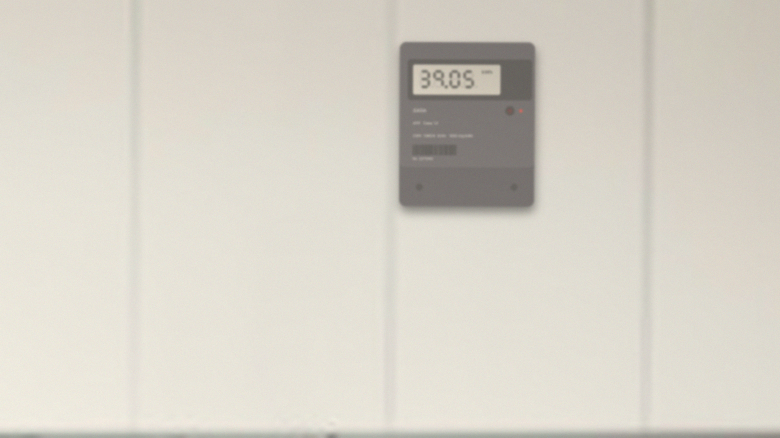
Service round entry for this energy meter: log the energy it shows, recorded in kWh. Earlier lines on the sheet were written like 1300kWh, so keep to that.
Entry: 39.05kWh
